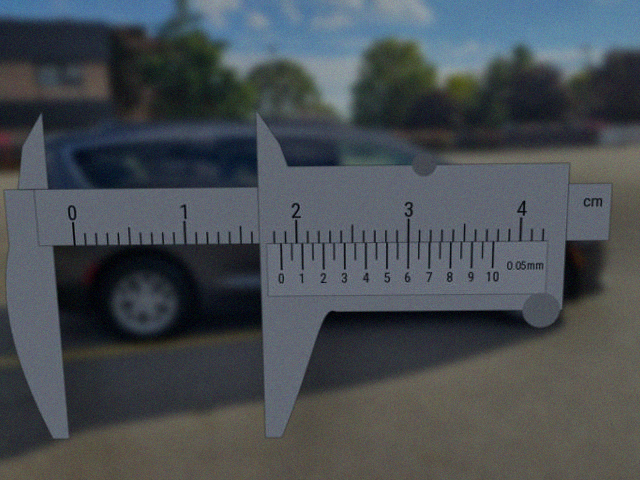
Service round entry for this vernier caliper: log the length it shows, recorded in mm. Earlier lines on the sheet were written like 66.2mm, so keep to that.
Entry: 18.6mm
